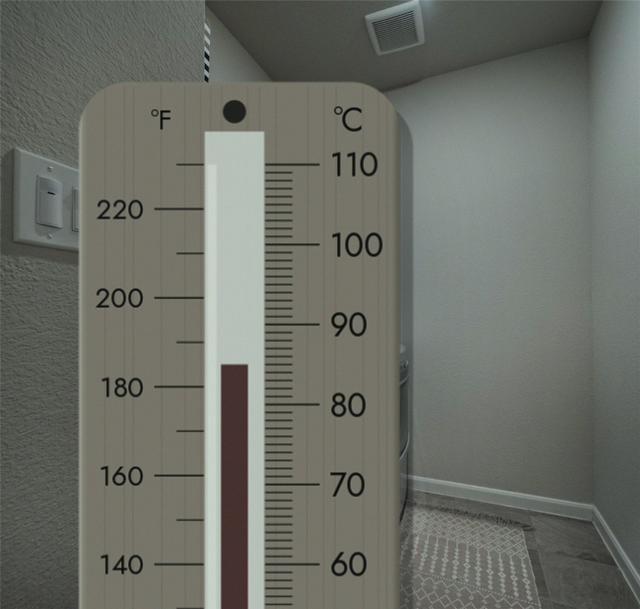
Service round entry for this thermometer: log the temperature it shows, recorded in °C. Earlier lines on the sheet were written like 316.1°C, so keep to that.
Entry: 85°C
